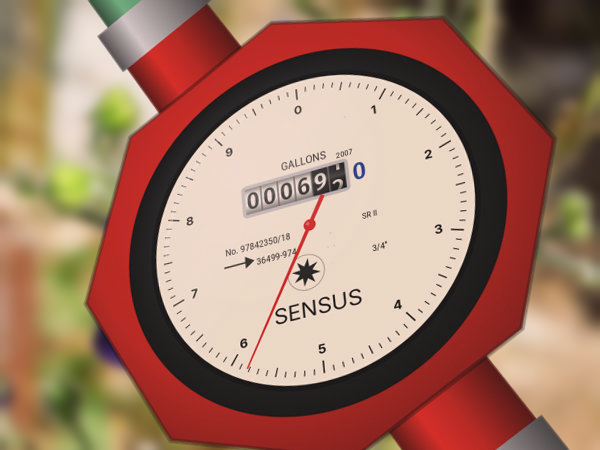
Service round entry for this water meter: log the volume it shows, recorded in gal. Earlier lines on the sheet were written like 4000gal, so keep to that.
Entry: 6915.8gal
